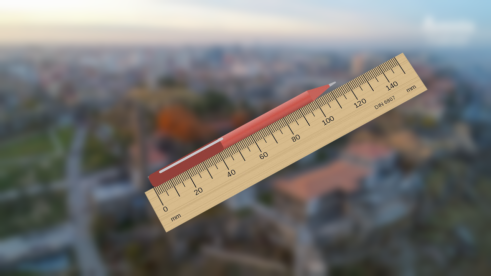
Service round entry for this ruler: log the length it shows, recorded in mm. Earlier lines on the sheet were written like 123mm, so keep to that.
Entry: 115mm
